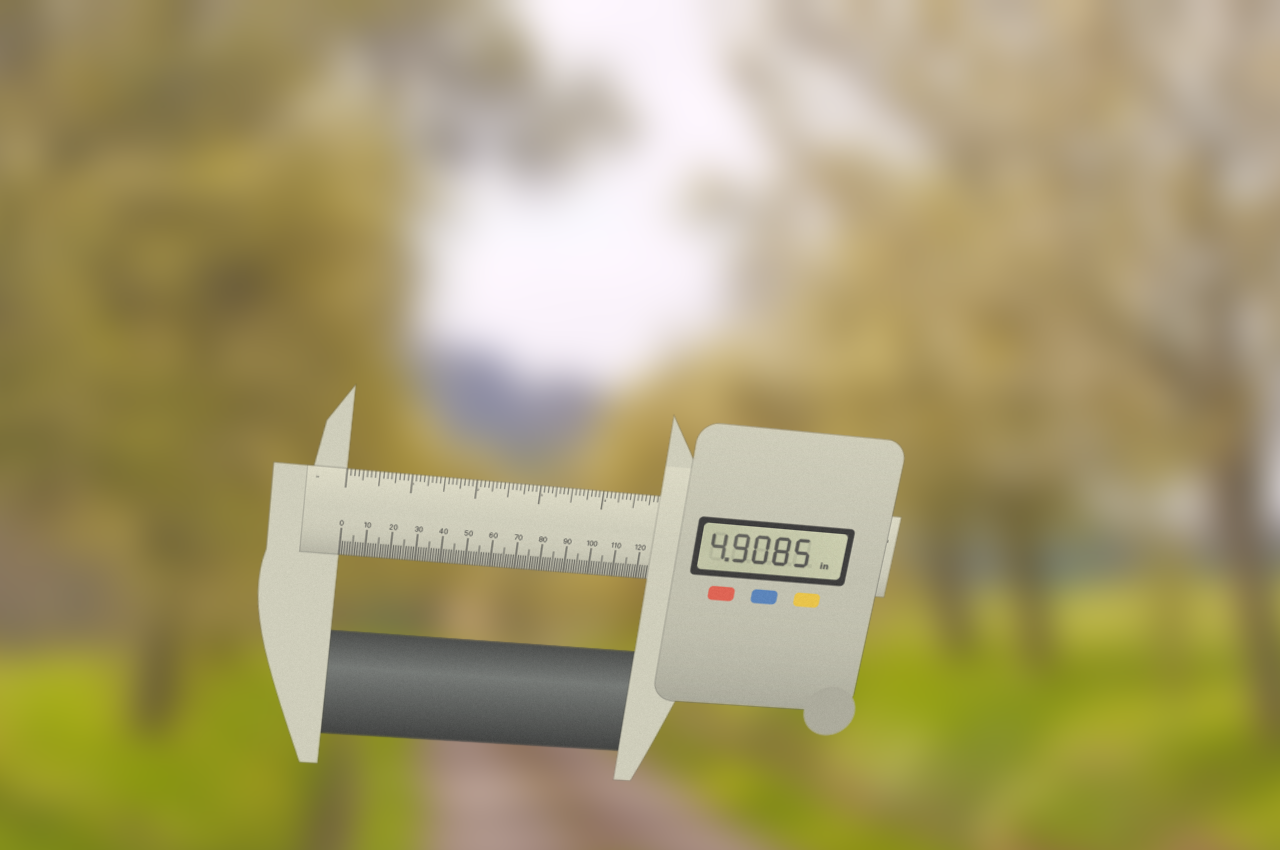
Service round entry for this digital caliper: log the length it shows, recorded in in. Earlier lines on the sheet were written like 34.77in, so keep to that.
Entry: 4.9085in
